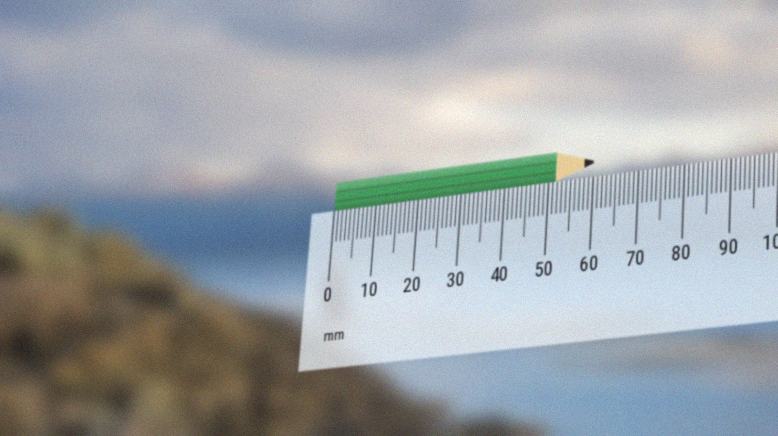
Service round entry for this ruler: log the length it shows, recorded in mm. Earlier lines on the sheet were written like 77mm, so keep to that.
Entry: 60mm
